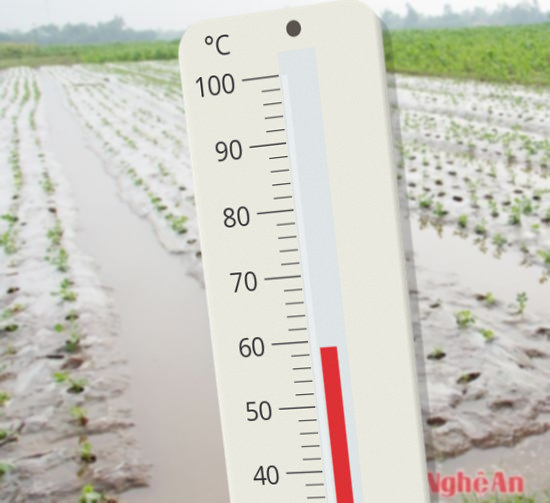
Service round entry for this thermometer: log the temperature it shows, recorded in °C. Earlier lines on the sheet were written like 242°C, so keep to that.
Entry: 59°C
